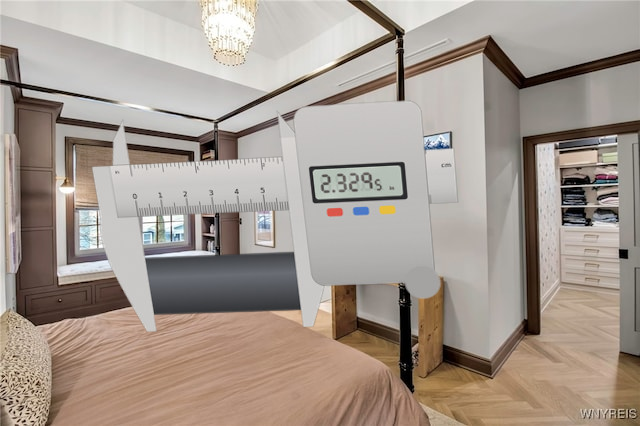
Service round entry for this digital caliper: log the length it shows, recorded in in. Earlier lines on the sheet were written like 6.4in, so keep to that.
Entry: 2.3295in
